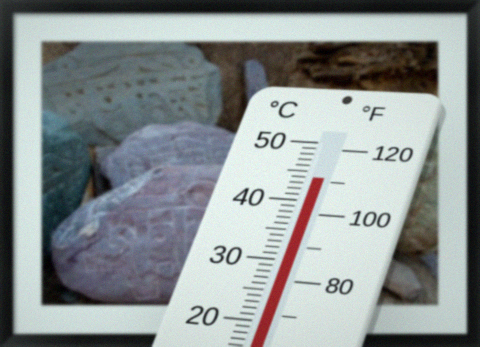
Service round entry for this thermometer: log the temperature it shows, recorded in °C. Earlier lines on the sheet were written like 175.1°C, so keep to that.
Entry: 44°C
